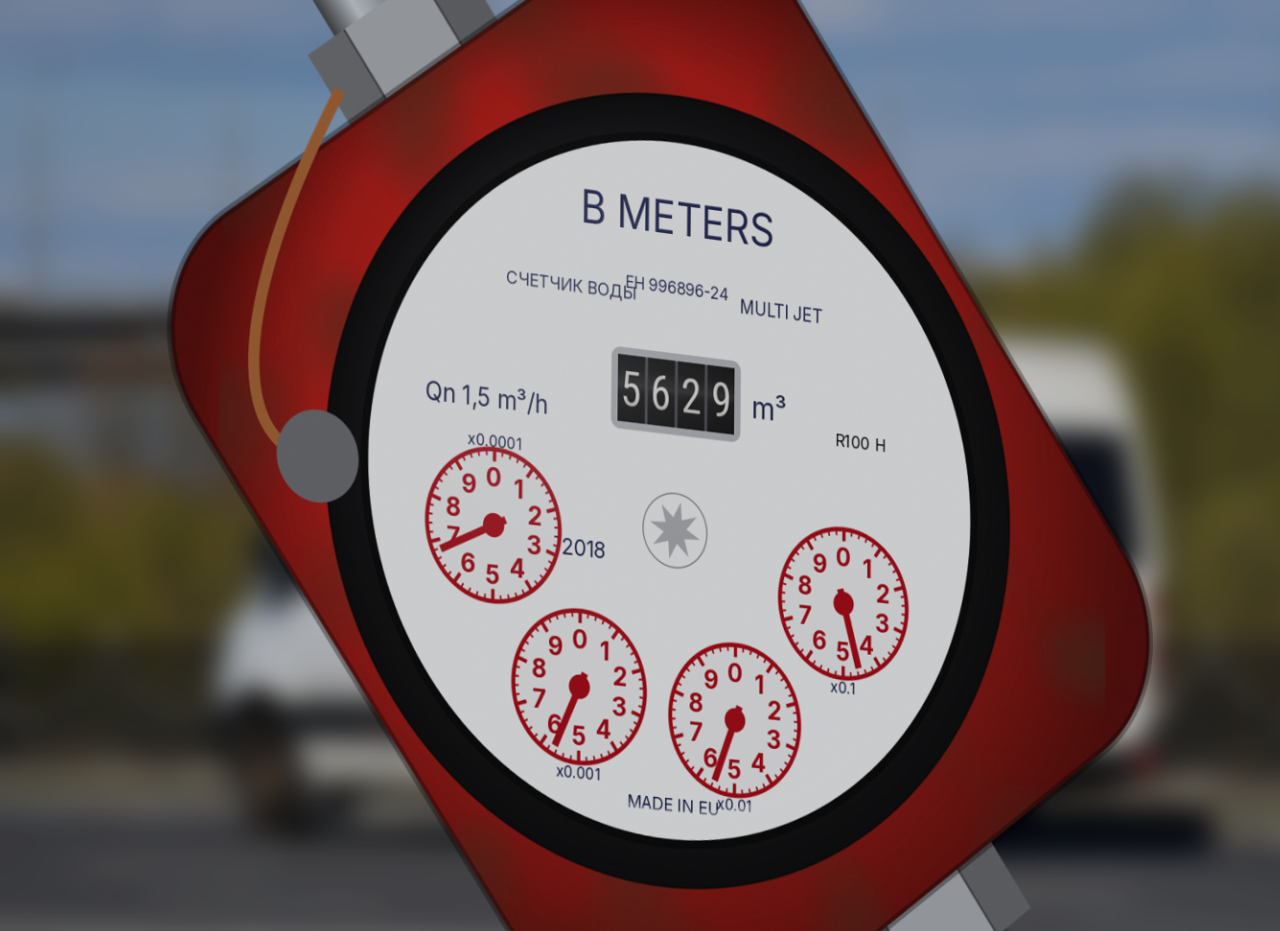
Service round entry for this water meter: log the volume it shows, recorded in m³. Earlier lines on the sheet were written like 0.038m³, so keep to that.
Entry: 5629.4556m³
